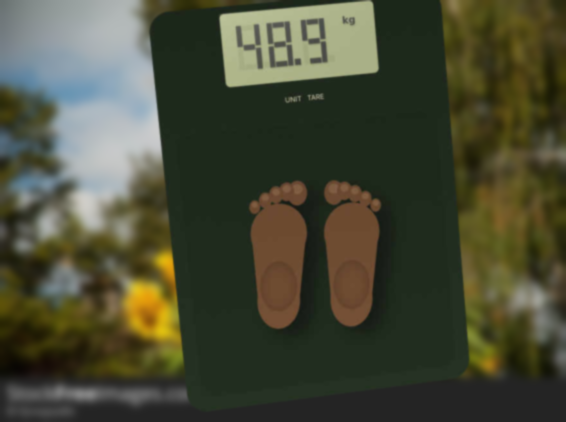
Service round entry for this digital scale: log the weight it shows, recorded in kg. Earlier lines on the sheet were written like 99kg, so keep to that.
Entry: 48.9kg
